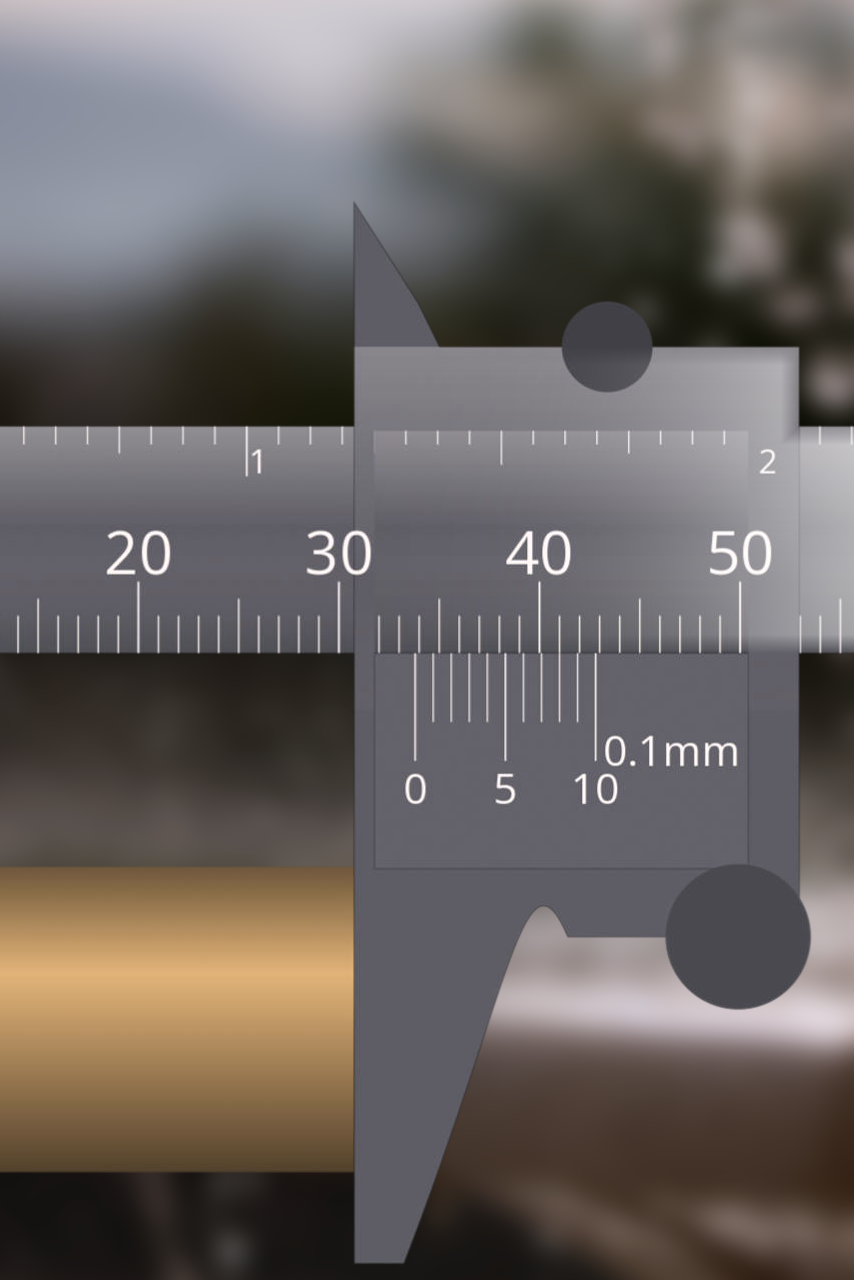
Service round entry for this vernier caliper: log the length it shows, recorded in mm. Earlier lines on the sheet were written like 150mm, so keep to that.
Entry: 33.8mm
